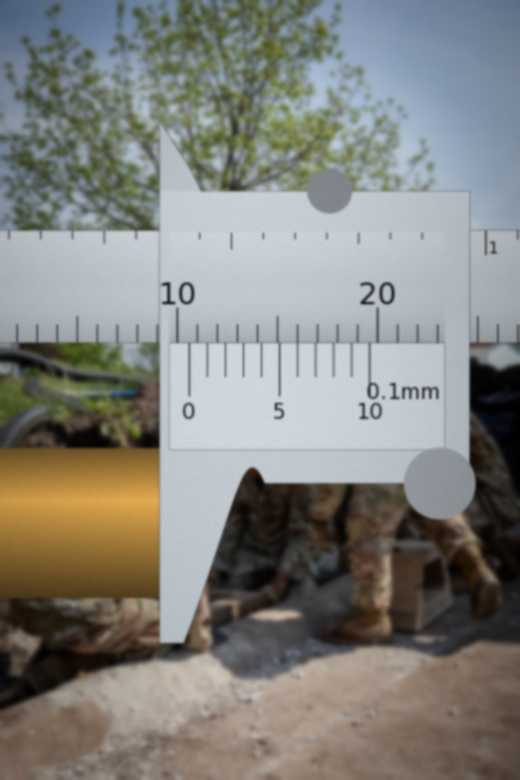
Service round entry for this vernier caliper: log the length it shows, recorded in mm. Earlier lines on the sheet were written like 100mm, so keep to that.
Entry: 10.6mm
